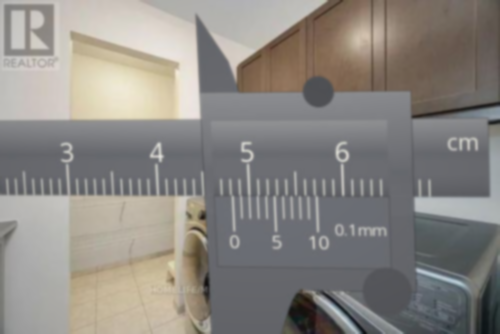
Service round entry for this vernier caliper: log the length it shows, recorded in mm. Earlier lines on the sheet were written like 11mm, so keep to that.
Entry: 48.2mm
